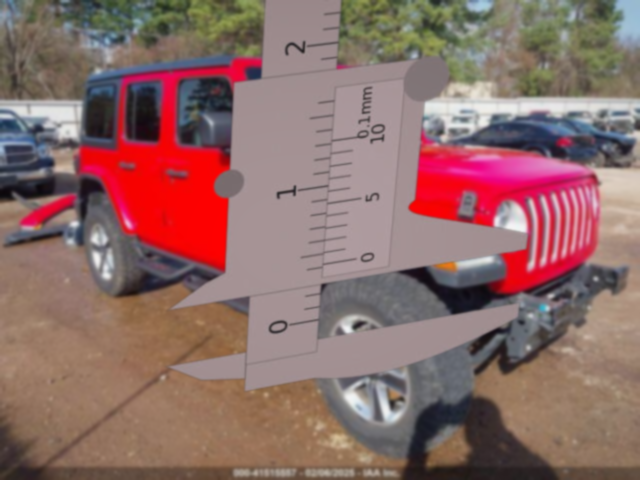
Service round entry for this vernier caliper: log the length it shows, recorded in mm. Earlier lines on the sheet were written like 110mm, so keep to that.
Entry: 4.2mm
